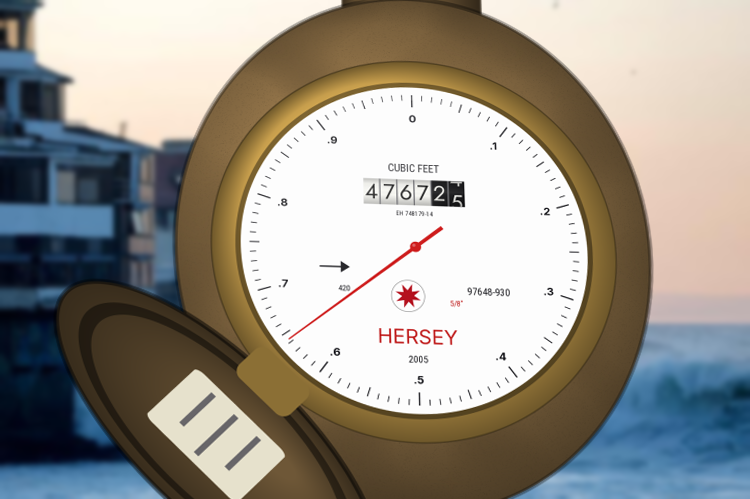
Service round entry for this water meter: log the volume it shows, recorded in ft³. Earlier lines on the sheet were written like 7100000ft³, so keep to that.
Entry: 476724.64ft³
